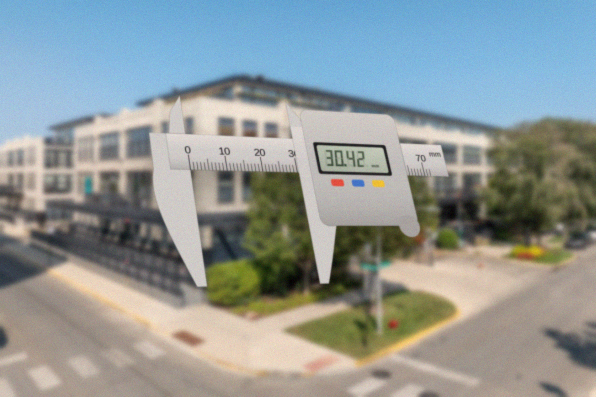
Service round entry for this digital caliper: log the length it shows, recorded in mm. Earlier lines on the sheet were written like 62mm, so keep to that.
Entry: 30.42mm
